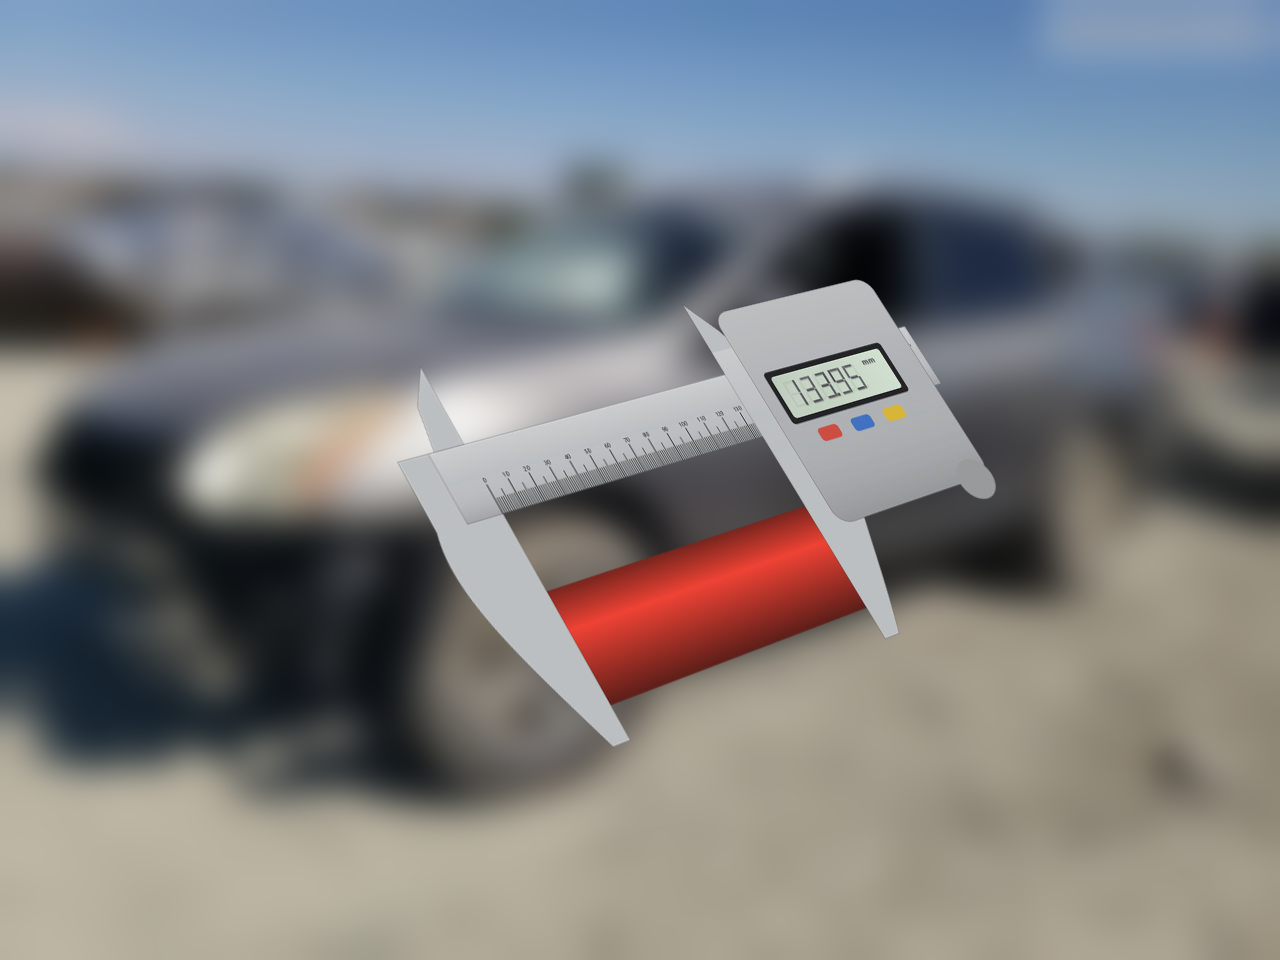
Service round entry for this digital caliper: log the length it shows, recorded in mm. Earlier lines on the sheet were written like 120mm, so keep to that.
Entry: 133.95mm
